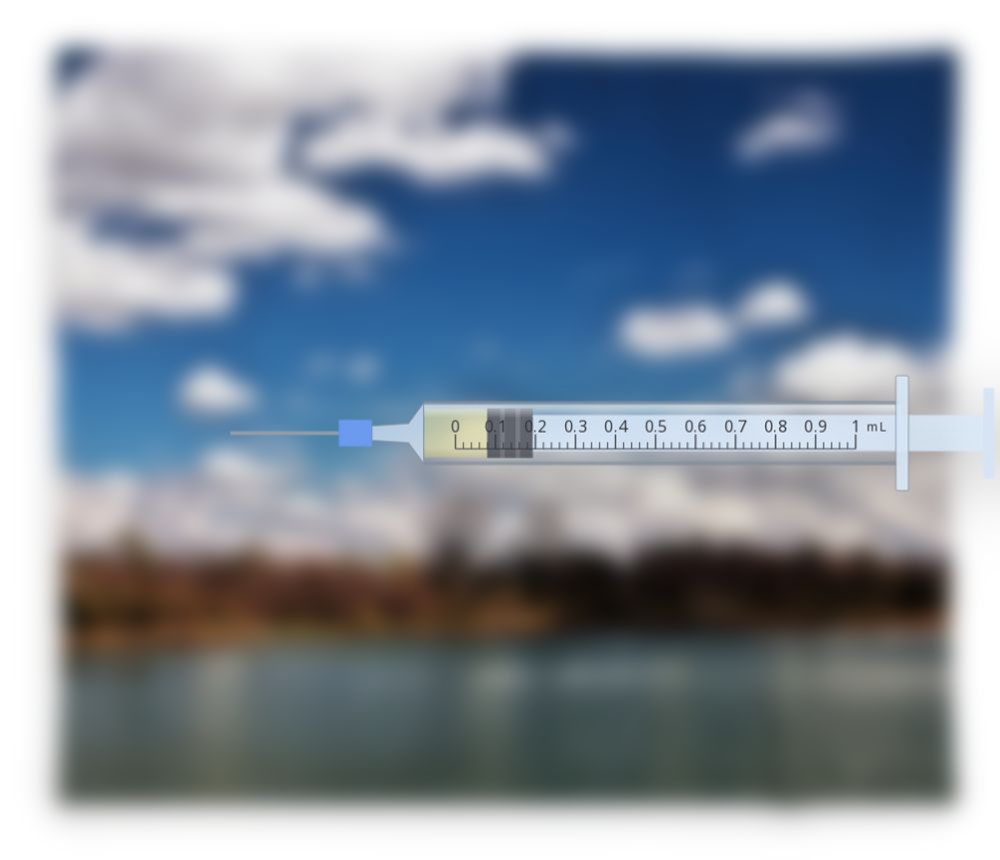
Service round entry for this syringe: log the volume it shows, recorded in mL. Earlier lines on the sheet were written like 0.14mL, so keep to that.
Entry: 0.08mL
